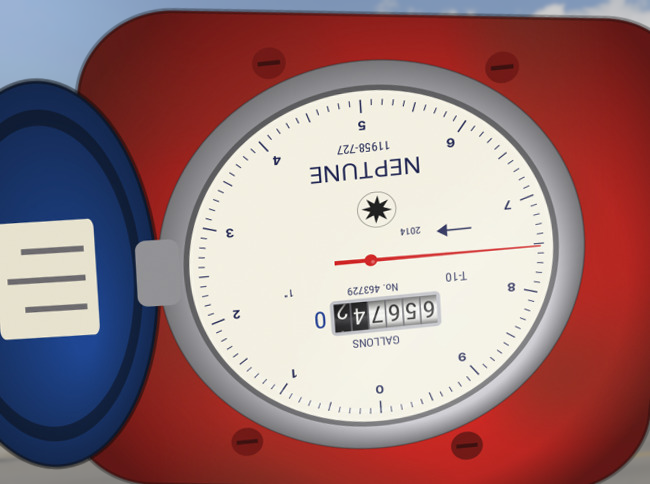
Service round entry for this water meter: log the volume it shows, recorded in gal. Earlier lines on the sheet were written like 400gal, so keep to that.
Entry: 6567417.5gal
